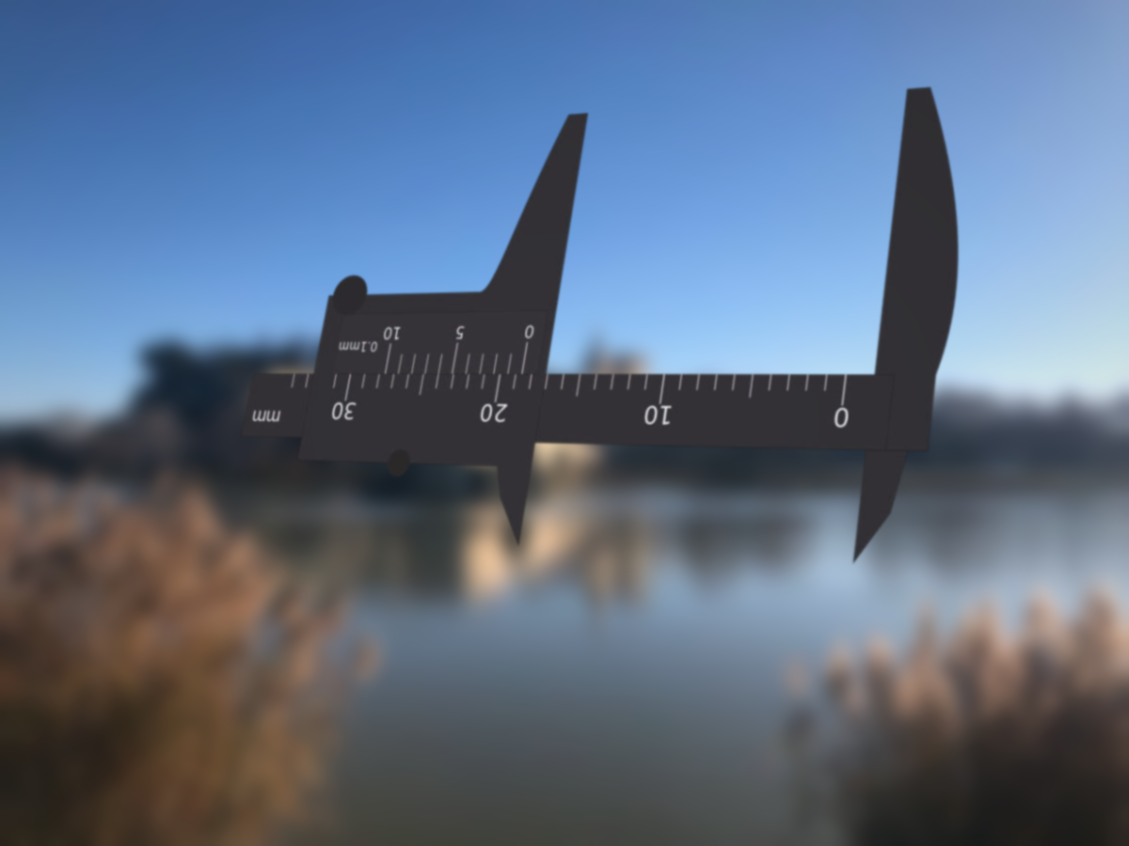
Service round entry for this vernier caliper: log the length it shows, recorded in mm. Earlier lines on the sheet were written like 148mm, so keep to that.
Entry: 18.6mm
